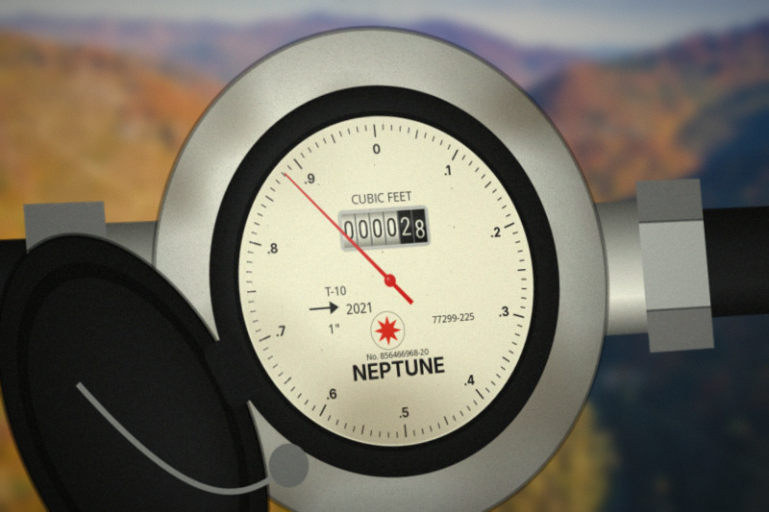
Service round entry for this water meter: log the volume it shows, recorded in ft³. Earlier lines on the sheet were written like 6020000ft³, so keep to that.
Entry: 27.88ft³
